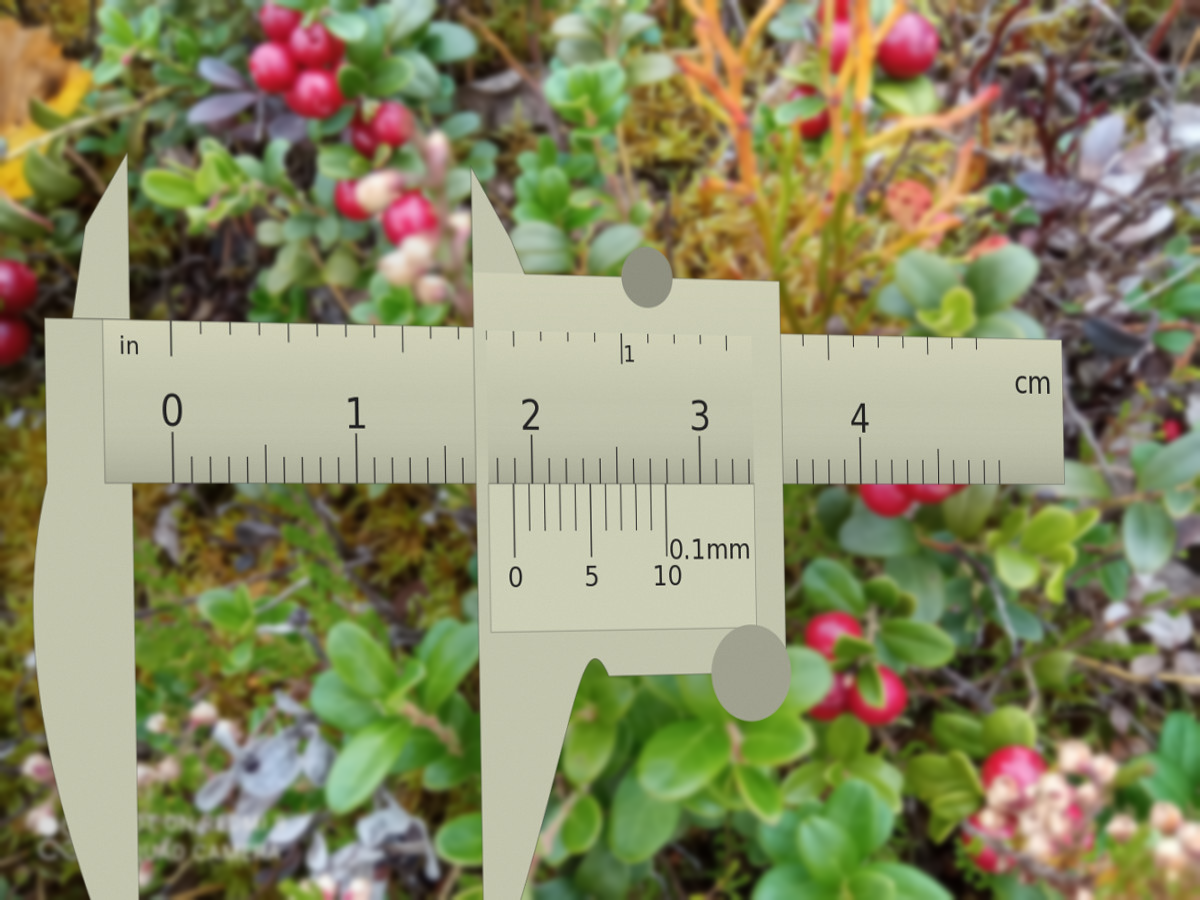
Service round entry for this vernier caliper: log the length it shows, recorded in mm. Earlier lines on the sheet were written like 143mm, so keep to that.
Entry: 18.9mm
